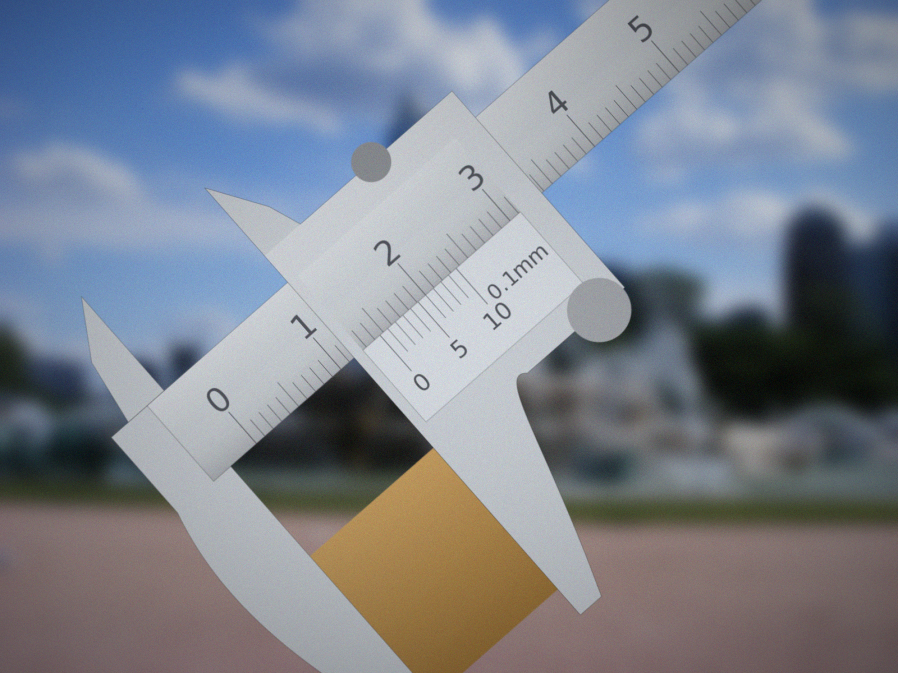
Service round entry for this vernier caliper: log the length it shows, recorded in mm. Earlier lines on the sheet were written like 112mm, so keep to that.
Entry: 14.6mm
